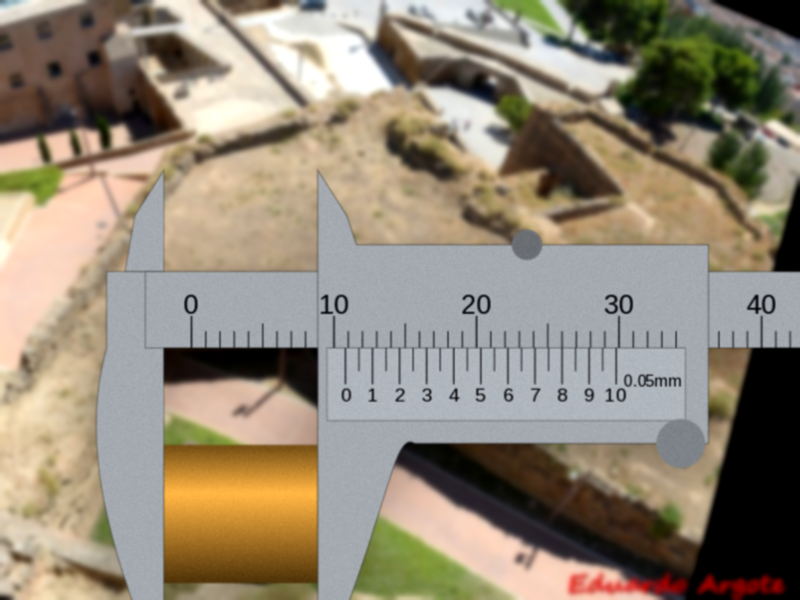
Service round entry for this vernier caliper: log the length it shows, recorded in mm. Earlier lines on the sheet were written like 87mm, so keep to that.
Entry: 10.8mm
